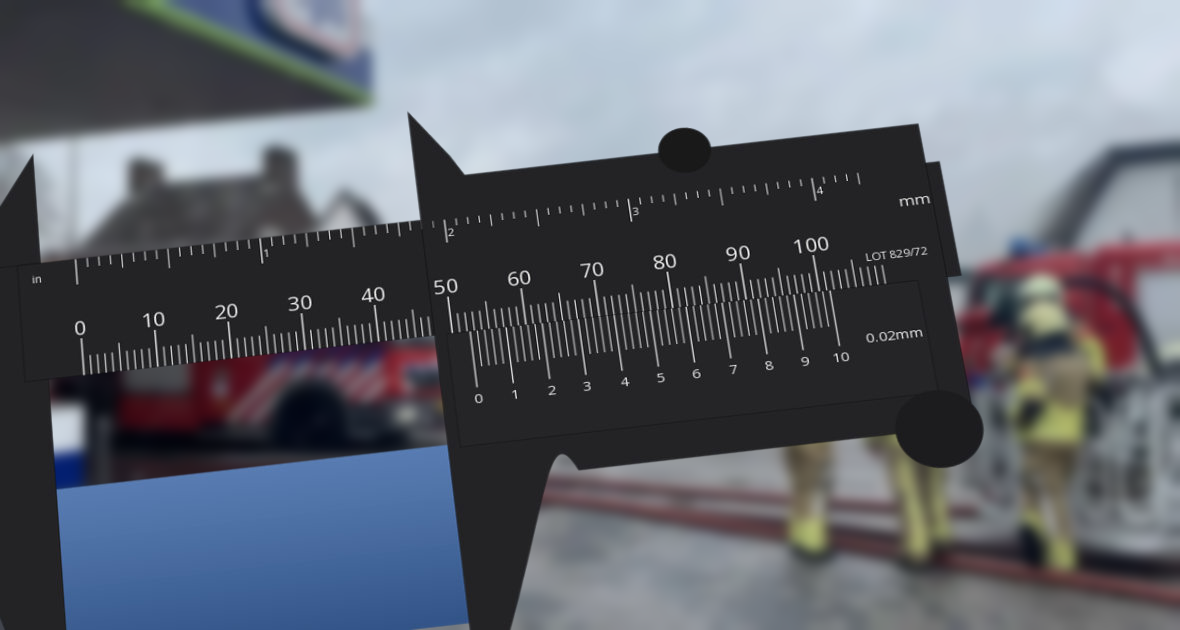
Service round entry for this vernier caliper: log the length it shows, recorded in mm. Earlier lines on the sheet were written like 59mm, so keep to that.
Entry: 52.4mm
